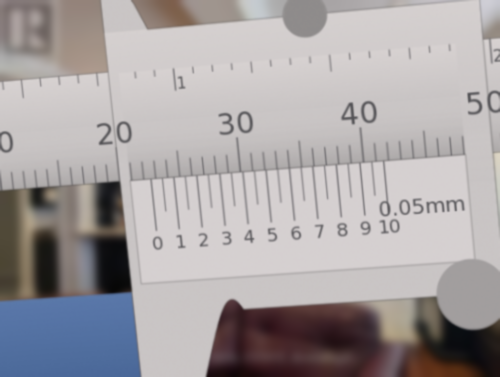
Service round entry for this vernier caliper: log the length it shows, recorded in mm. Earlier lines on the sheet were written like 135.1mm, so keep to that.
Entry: 22.6mm
